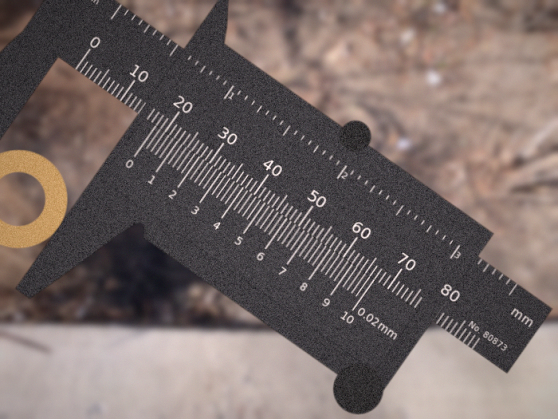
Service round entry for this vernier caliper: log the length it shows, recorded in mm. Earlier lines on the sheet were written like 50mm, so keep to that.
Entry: 18.0mm
